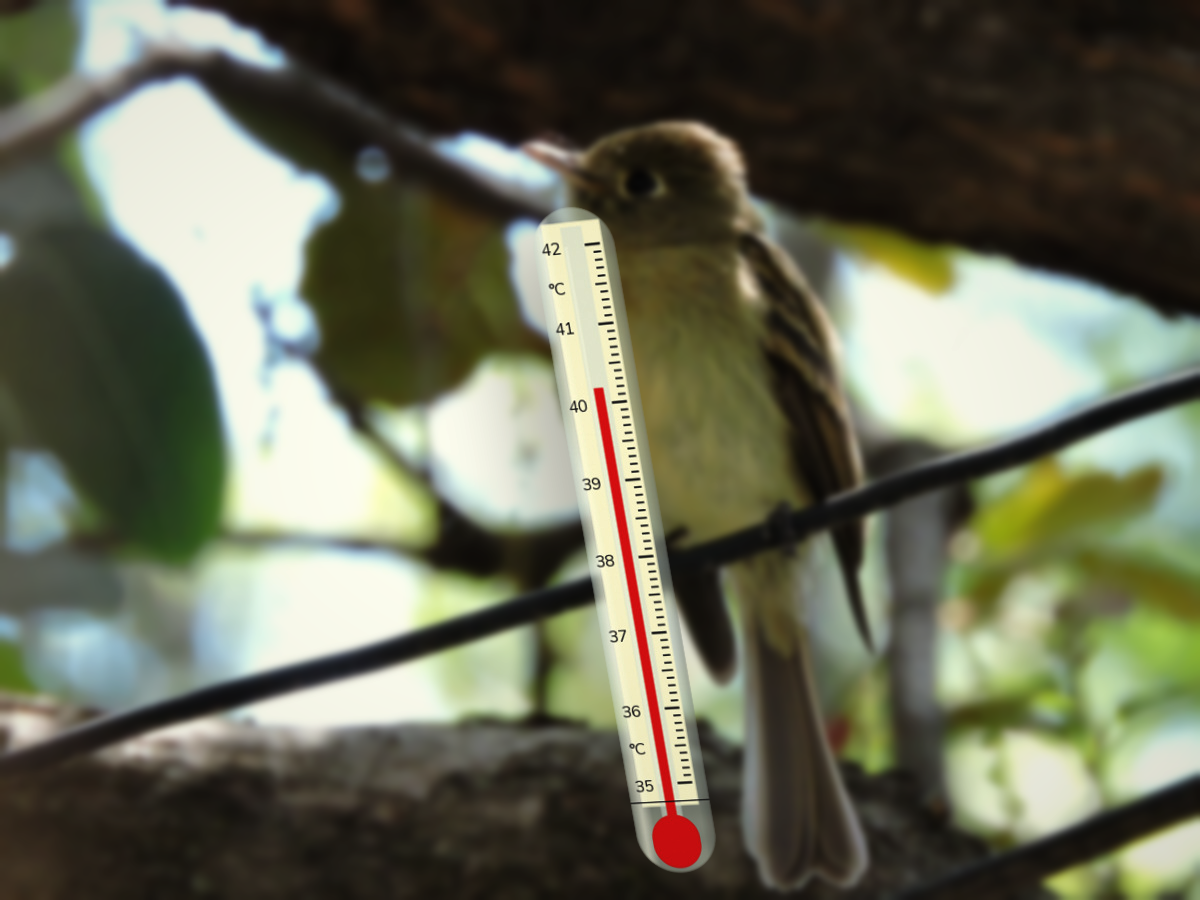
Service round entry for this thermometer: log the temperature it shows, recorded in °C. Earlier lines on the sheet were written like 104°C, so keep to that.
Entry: 40.2°C
